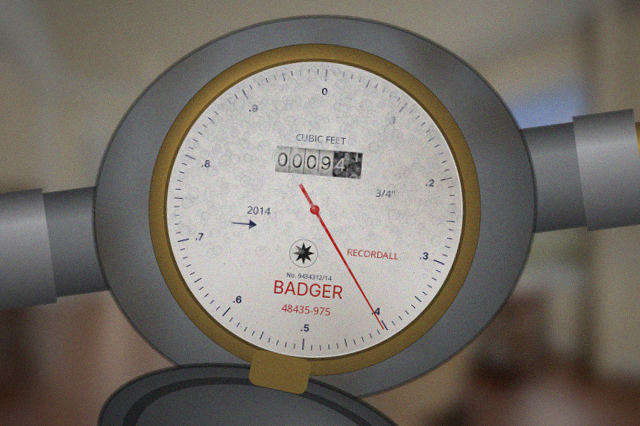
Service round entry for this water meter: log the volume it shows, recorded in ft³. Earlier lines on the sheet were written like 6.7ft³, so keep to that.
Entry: 941.40ft³
